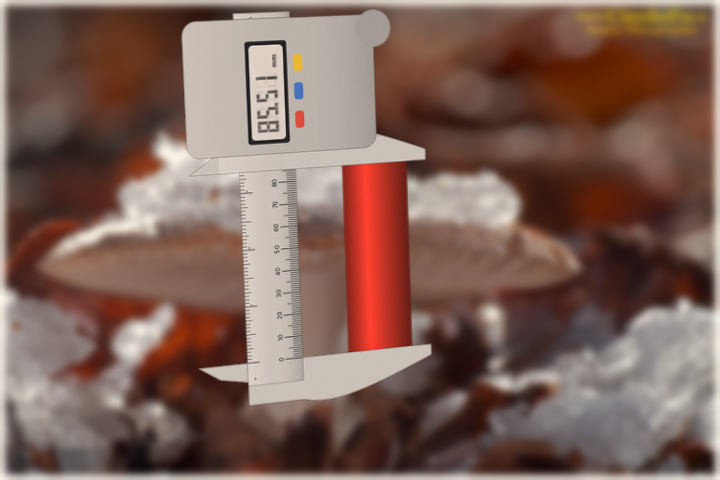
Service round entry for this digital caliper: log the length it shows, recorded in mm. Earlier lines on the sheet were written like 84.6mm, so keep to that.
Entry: 85.51mm
